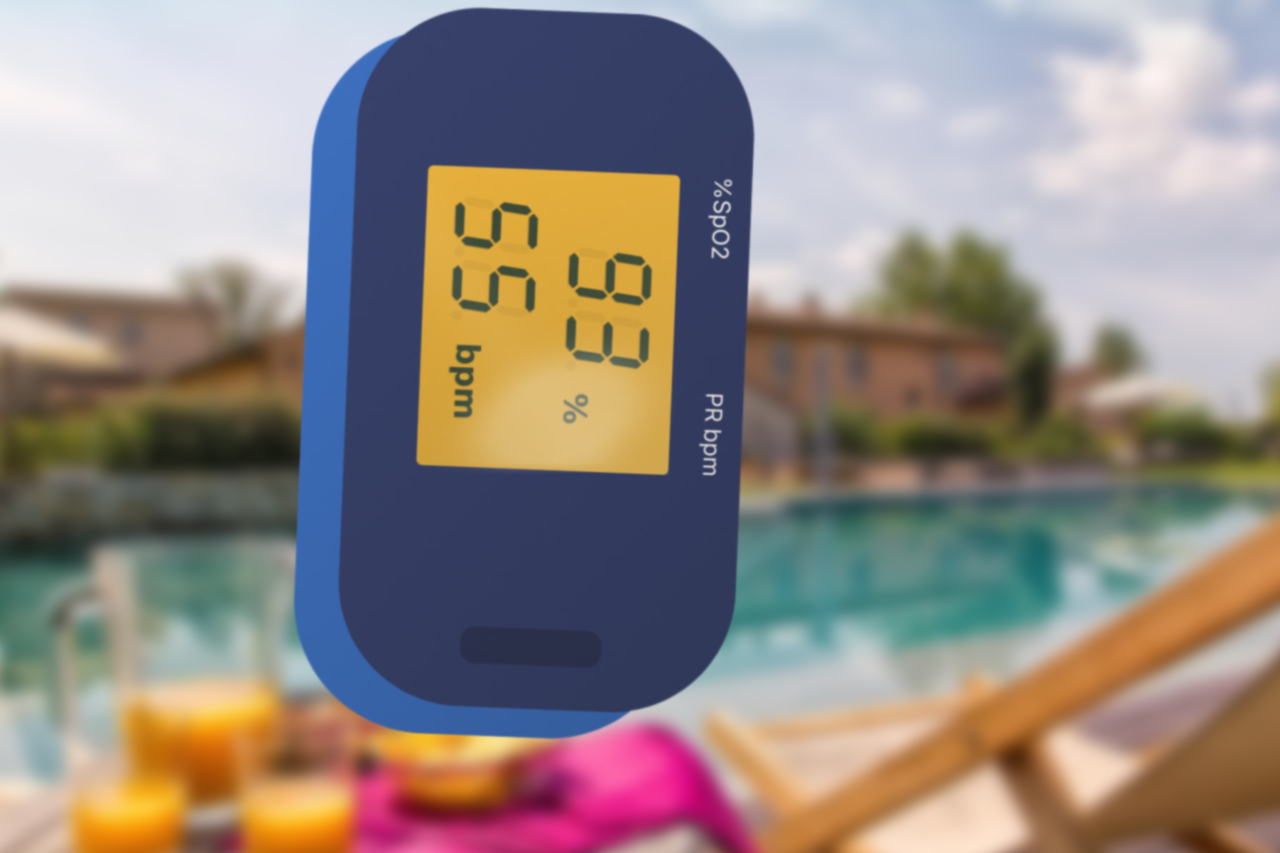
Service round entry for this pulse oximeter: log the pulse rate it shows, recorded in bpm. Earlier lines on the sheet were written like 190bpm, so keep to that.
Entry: 55bpm
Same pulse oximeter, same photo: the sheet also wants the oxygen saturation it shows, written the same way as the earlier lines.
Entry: 93%
